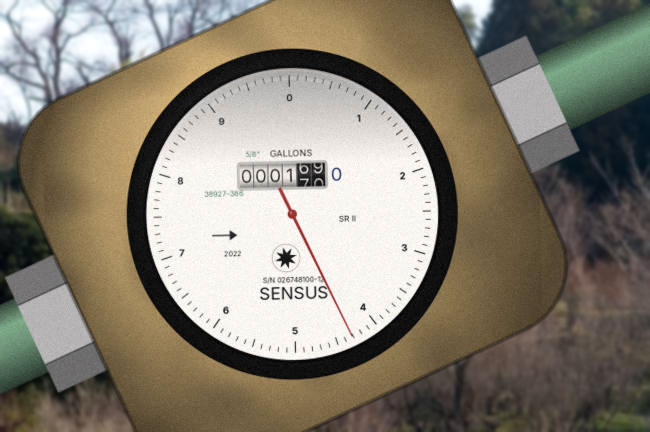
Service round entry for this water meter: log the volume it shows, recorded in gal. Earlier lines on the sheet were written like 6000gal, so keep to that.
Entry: 1694.3gal
